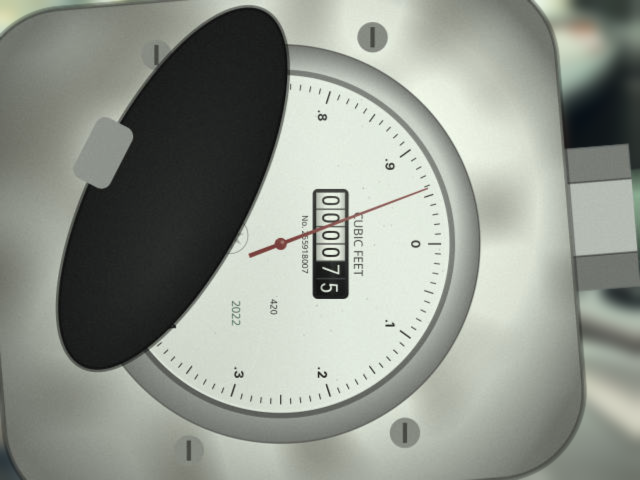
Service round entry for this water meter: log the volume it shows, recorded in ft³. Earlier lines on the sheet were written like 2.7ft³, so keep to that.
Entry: 74.94ft³
